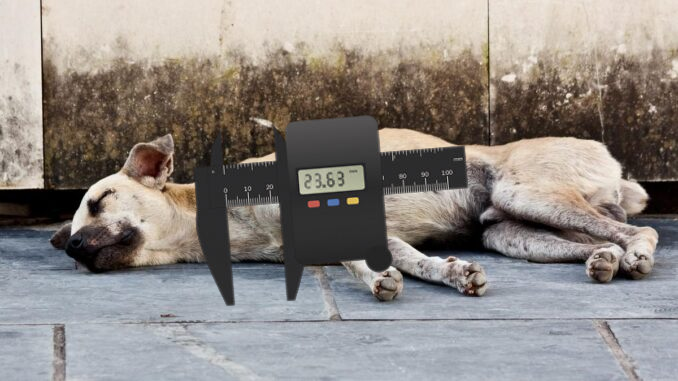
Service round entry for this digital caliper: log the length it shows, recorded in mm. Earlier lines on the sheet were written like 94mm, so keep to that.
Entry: 23.63mm
